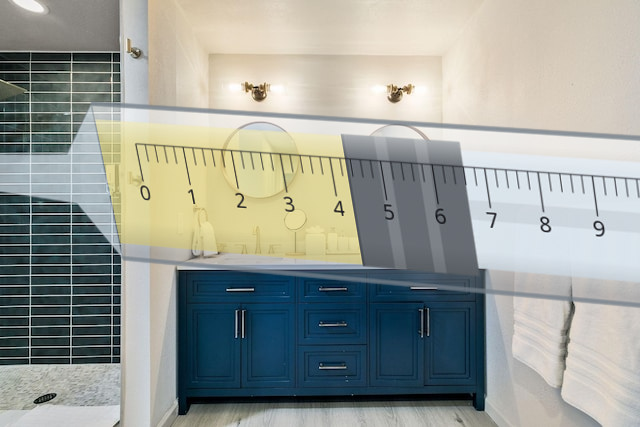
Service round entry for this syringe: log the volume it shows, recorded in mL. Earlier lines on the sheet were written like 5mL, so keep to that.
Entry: 4.3mL
